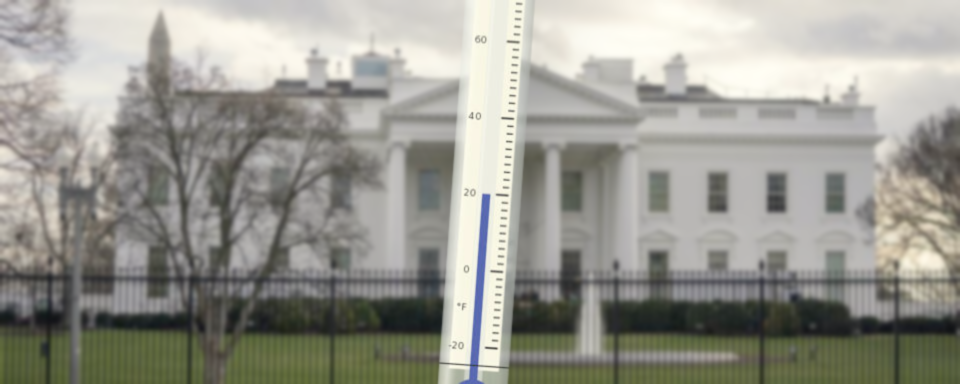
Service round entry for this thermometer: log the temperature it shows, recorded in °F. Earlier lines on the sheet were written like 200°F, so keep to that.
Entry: 20°F
